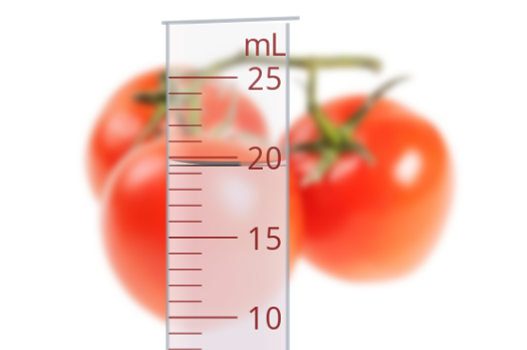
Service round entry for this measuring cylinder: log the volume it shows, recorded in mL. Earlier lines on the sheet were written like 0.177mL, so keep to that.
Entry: 19.5mL
